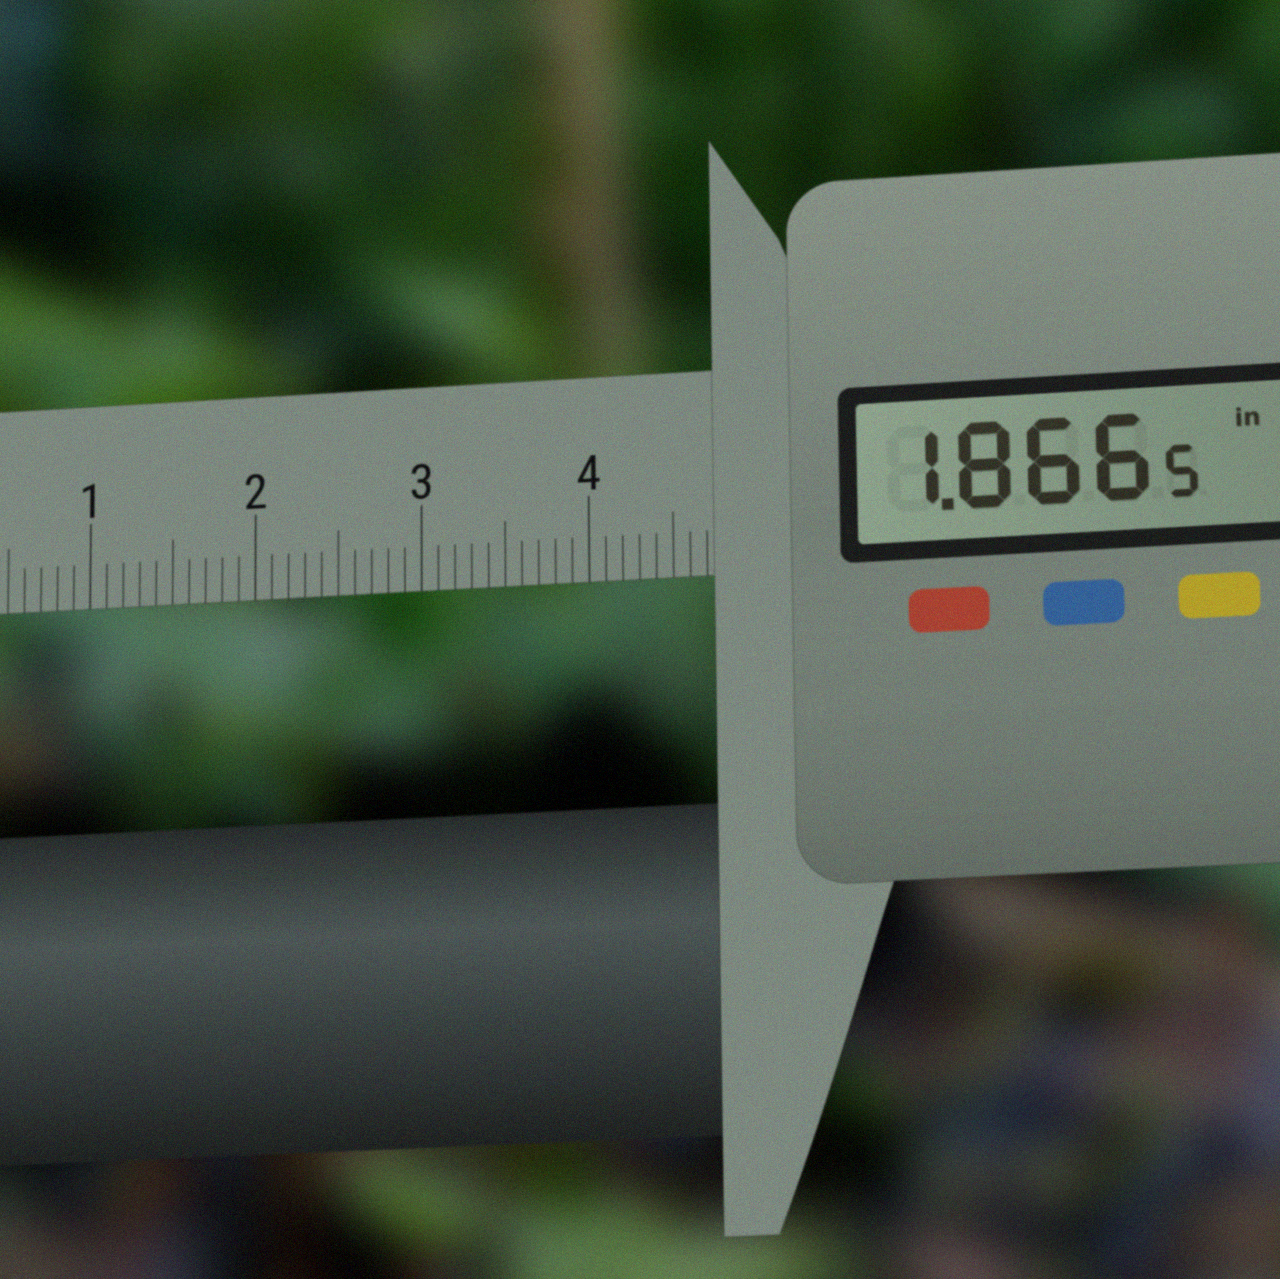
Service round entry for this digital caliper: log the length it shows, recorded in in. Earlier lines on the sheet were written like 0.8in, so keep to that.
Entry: 1.8665in
